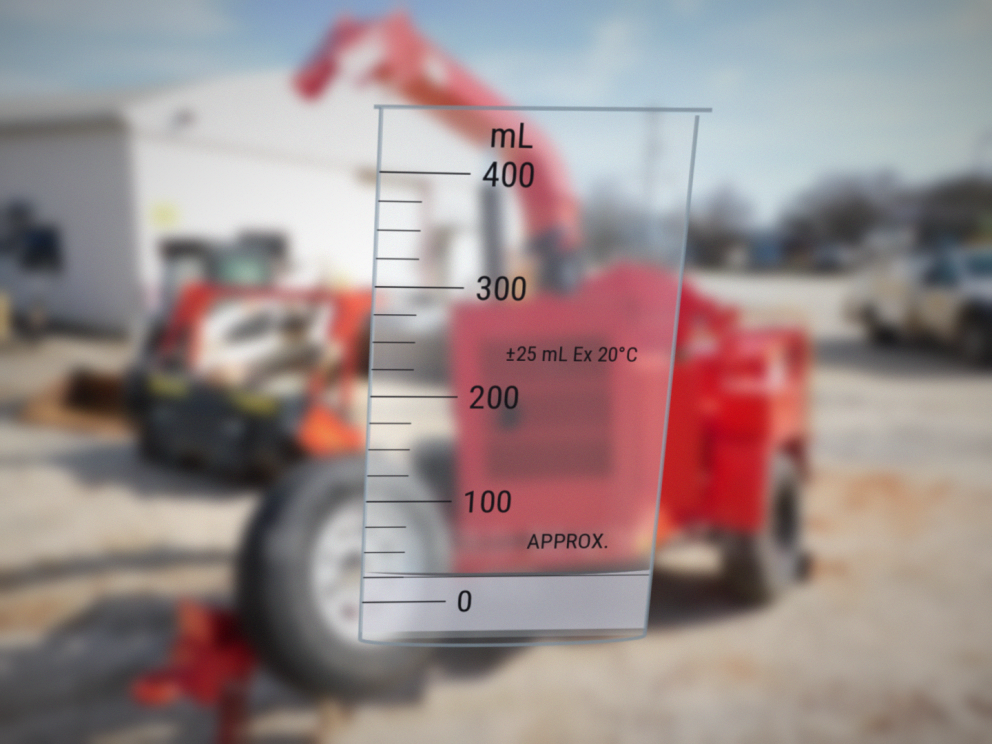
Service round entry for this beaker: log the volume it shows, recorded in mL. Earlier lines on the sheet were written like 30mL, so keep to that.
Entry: 25mL
